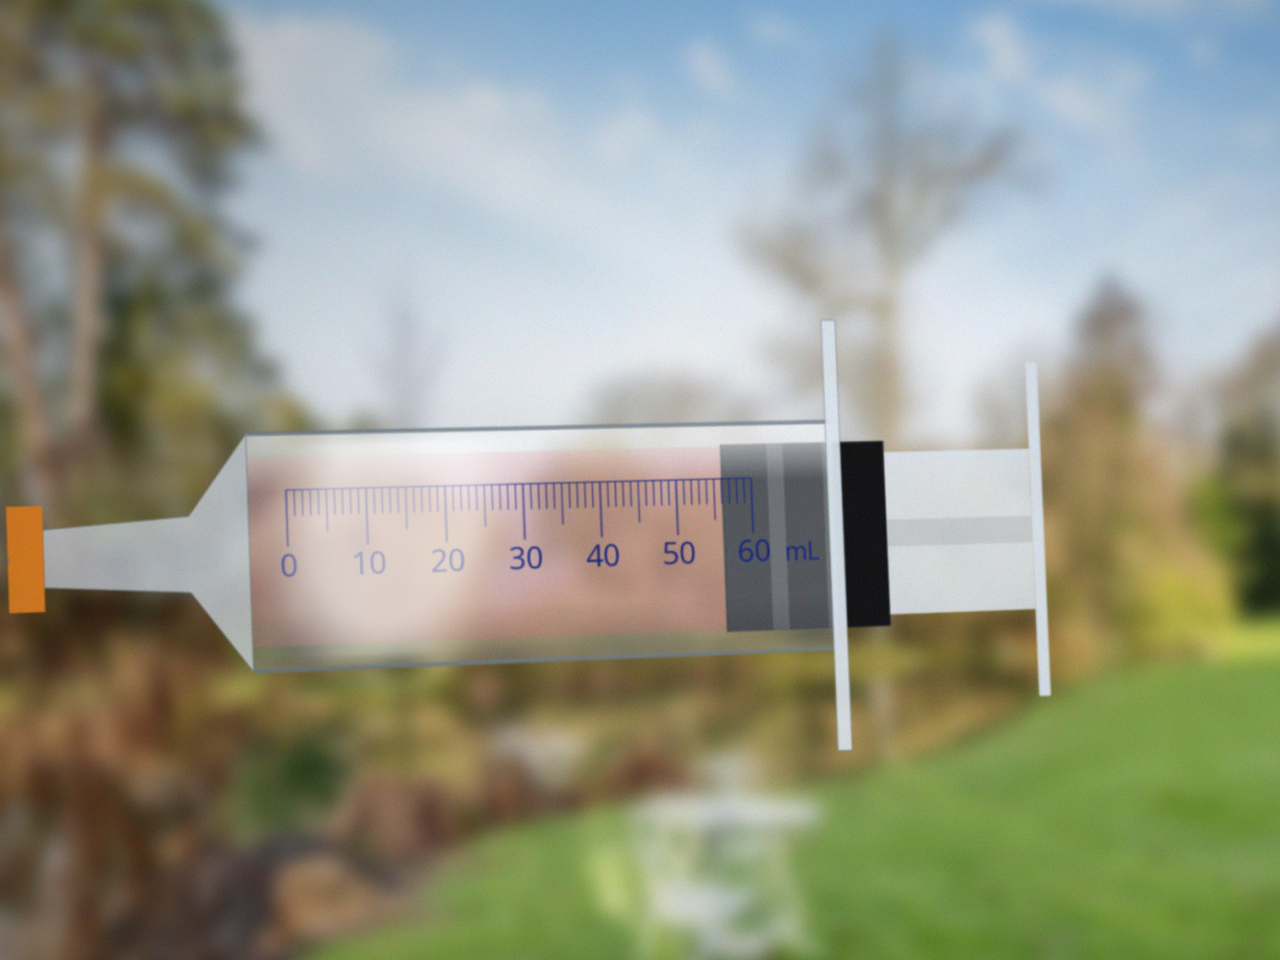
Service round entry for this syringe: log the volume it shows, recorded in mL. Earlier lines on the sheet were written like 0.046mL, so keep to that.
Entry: 56mL
